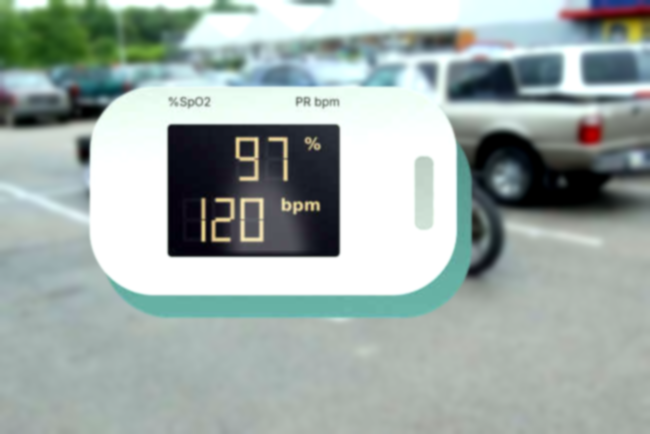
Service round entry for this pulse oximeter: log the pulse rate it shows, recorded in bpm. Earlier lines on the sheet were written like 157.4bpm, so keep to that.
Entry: 120bpm
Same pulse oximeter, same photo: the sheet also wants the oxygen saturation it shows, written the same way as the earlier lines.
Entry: 97%
